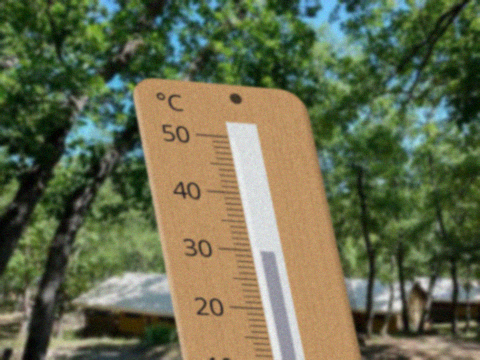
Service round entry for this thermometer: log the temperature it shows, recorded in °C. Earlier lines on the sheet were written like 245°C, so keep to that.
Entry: 30°C
